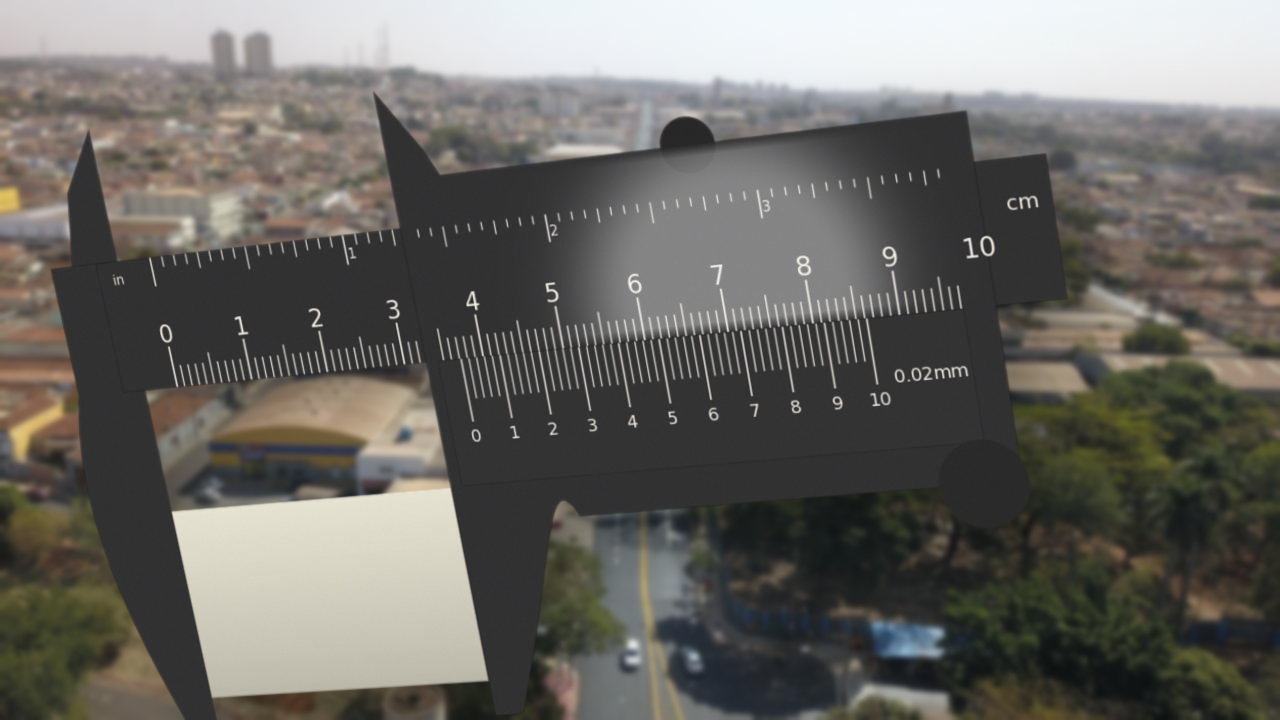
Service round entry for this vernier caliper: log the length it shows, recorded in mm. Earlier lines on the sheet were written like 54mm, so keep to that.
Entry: 37.2mm
